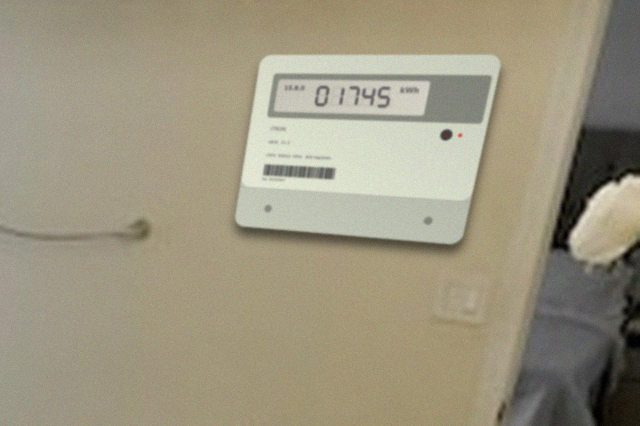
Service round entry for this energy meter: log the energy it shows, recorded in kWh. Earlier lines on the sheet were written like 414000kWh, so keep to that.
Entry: 1745kWh
